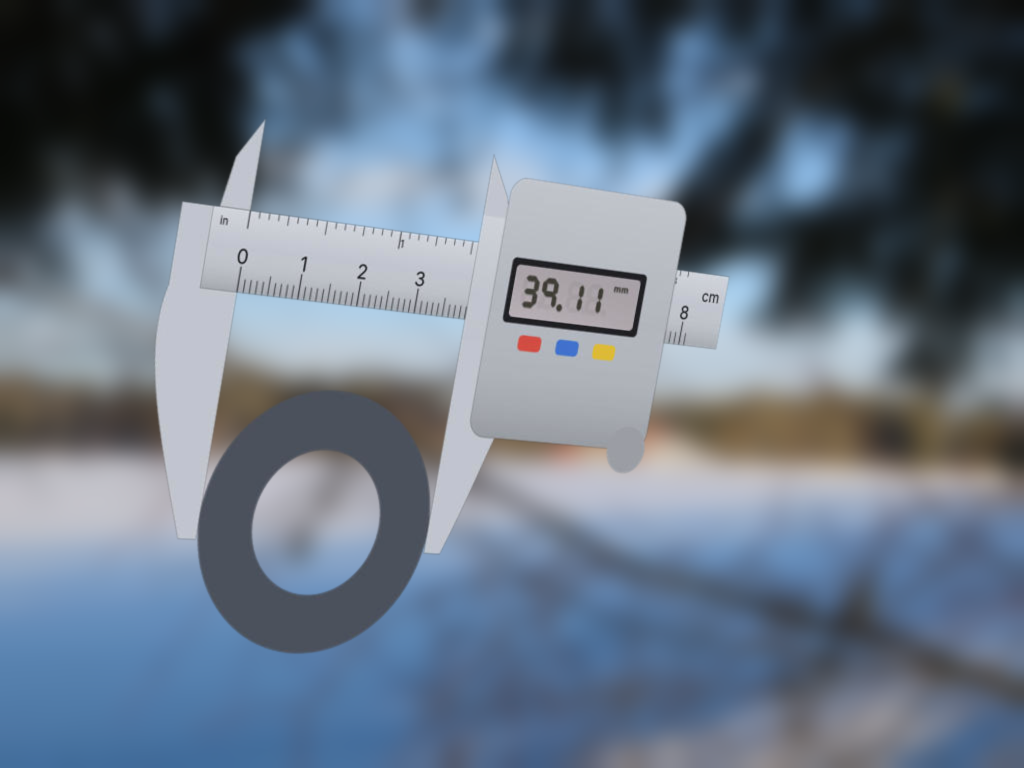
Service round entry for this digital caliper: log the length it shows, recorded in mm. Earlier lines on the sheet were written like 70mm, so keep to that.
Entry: 39.11mm
